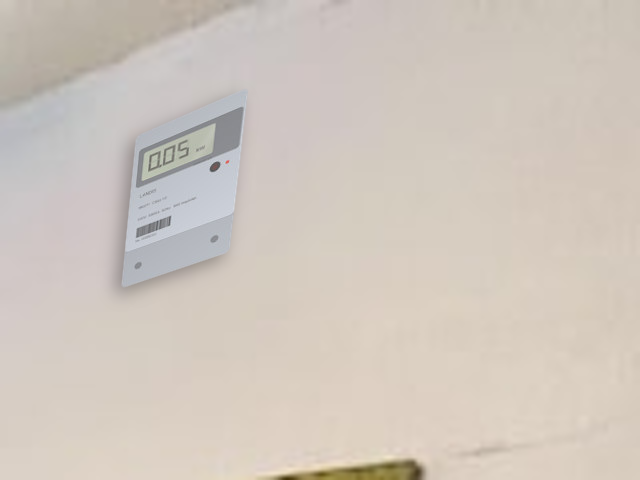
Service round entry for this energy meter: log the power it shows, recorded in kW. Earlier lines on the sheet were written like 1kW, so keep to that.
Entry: 0.05kW
